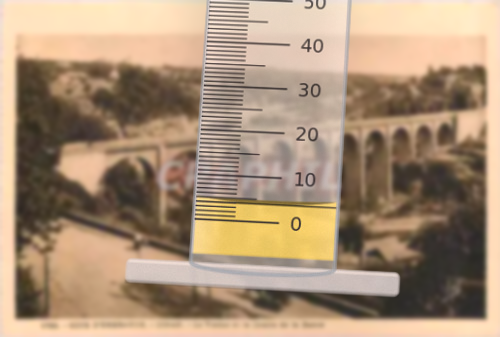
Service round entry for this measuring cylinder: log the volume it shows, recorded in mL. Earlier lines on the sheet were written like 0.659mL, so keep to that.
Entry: 4mL
